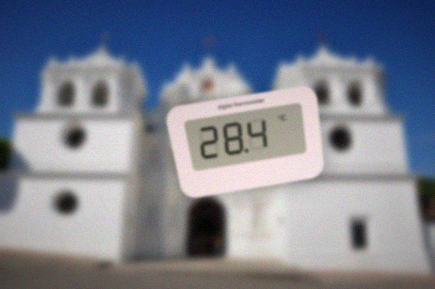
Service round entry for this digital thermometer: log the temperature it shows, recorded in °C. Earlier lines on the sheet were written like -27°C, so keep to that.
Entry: 28.4°C
